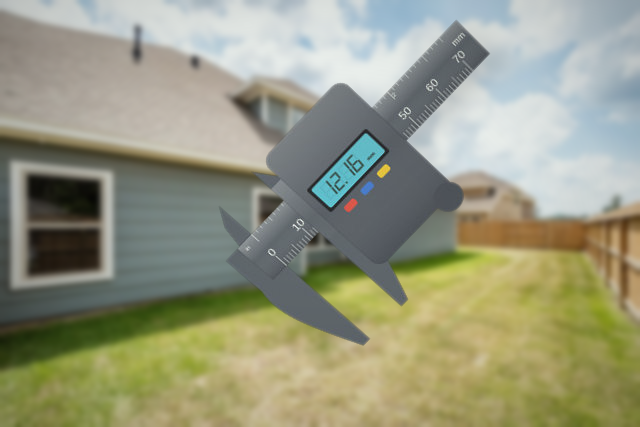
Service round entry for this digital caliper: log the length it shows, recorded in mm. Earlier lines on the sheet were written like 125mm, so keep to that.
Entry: 12.16mm
